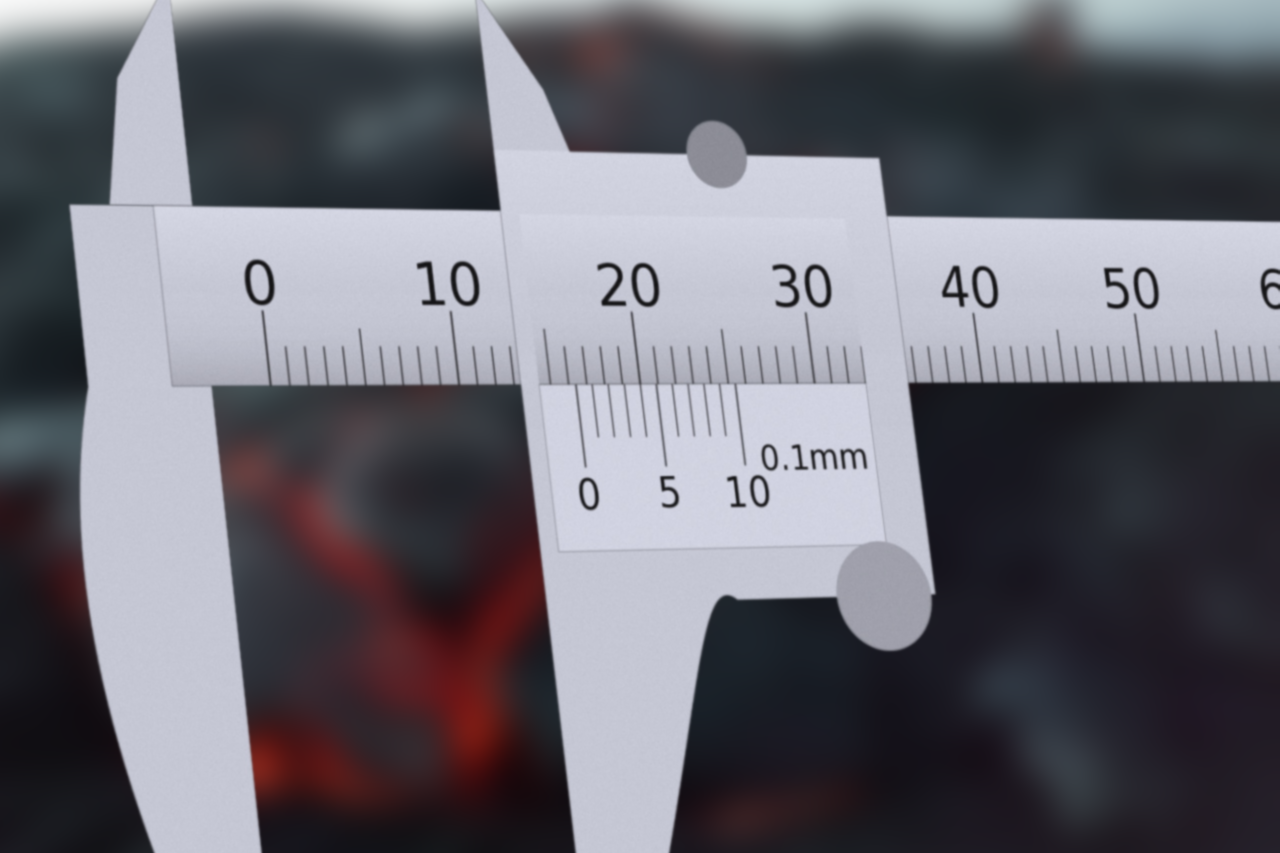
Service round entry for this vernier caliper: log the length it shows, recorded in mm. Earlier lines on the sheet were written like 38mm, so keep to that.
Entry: 16.4mm
